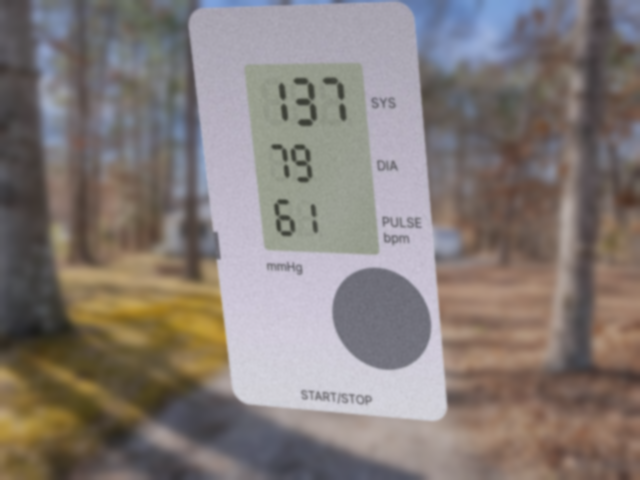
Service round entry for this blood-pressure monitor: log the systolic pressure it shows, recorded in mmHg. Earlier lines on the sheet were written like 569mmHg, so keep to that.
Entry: 137mmHg
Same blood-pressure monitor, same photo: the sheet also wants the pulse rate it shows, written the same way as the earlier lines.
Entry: 61bpm
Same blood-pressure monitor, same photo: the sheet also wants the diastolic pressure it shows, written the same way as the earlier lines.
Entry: 79mmHg
